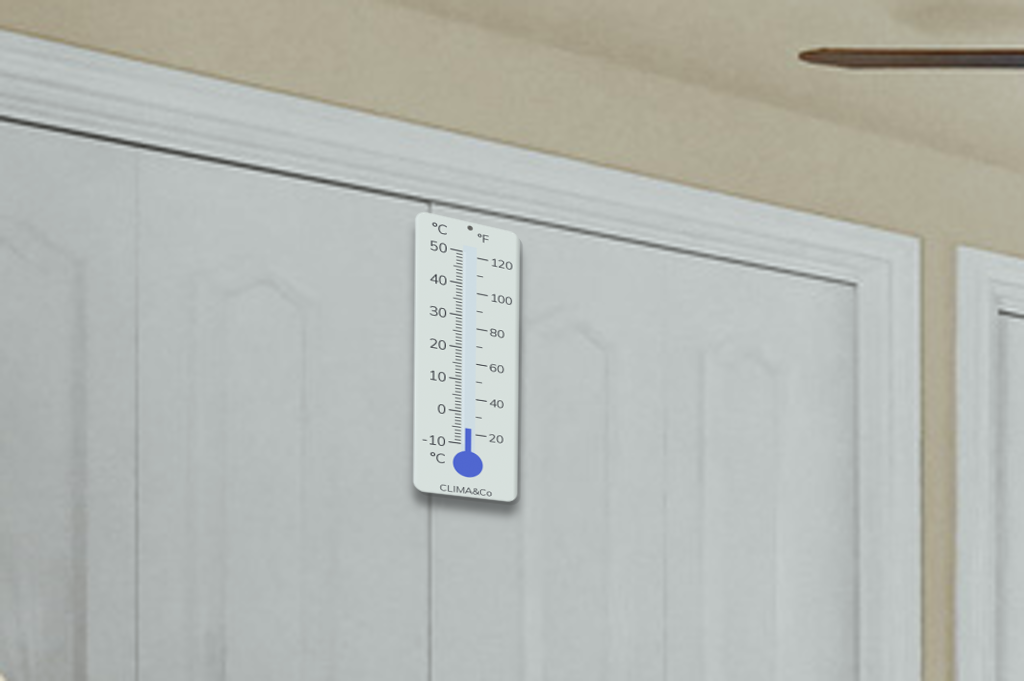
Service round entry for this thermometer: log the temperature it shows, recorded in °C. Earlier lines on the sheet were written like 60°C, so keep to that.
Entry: -5°C
